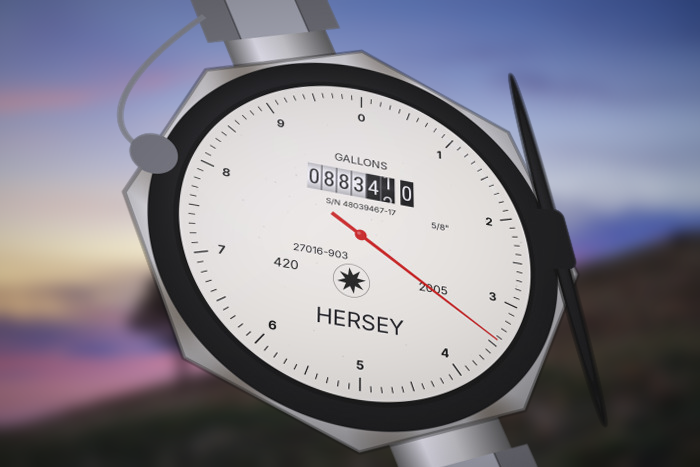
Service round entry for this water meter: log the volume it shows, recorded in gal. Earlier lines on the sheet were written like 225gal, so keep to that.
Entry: 883413.4gal
